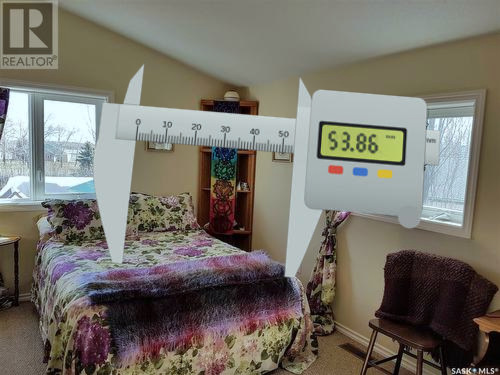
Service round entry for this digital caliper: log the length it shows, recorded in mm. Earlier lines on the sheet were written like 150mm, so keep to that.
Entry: 53.86mm
